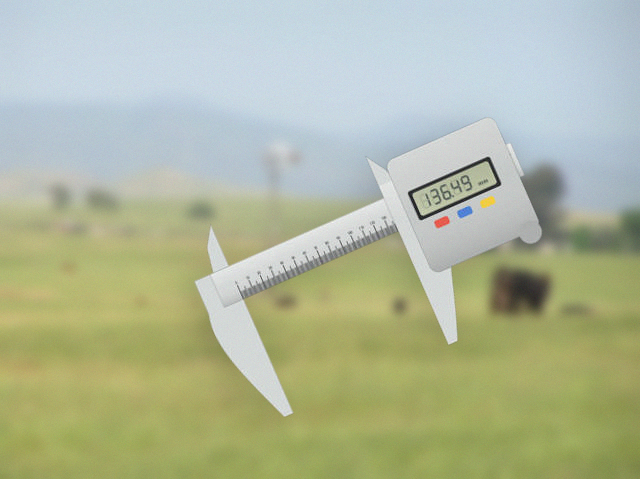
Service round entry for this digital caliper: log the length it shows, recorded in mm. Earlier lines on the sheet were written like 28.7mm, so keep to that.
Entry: 136.49mm
